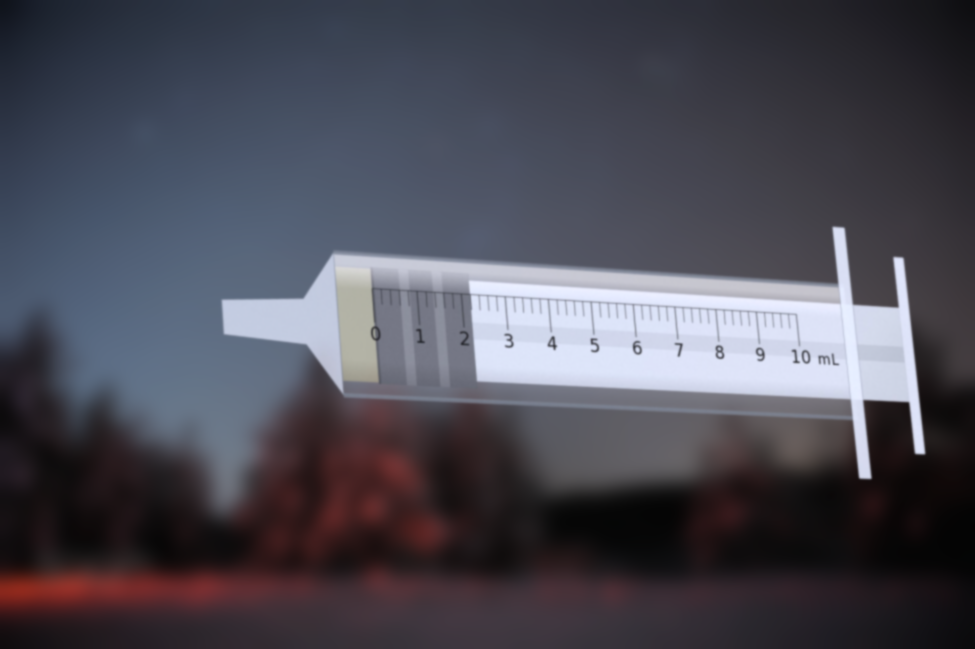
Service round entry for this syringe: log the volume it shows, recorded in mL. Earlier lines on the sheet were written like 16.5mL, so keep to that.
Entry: 0mL
